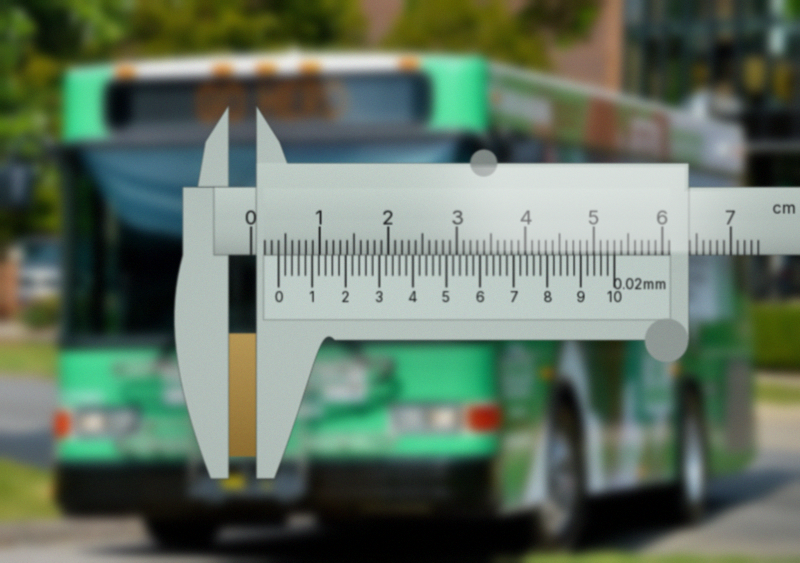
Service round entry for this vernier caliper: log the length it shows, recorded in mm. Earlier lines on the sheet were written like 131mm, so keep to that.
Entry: 4.0mm
